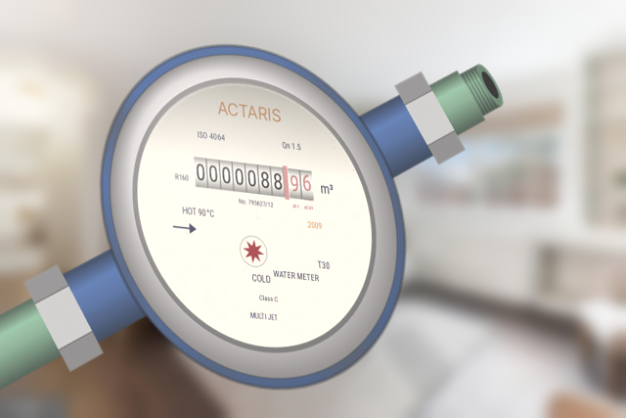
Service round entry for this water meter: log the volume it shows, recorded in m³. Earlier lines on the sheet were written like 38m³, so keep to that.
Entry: 88.96m³
